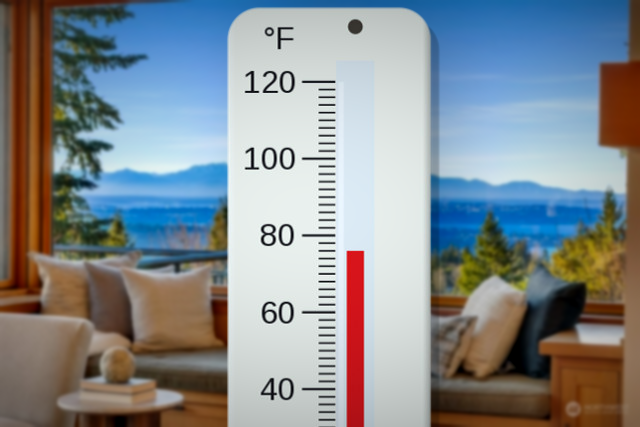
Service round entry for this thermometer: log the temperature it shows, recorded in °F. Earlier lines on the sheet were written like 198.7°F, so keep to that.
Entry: 76°F
